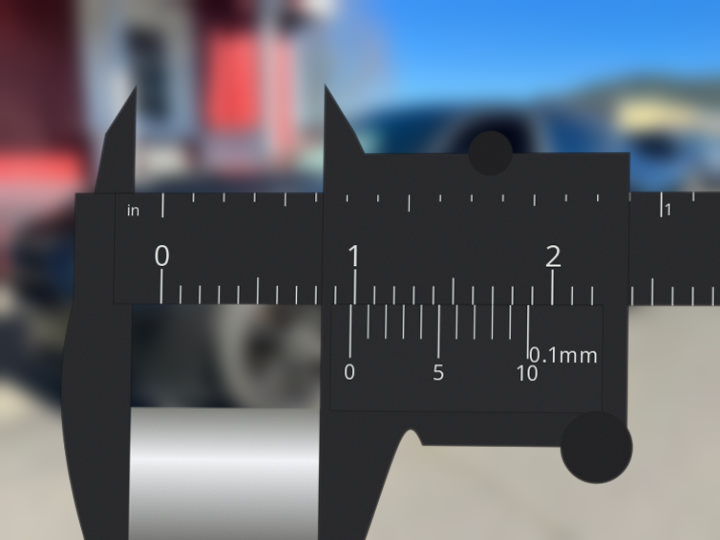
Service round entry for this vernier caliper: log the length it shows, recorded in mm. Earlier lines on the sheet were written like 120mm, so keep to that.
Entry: 9.8mm
